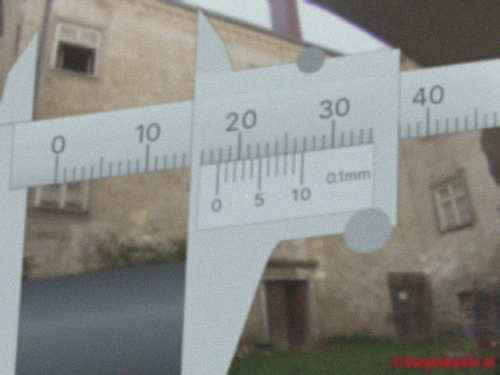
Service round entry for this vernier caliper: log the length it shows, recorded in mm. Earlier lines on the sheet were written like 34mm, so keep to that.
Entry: 17.8mm
